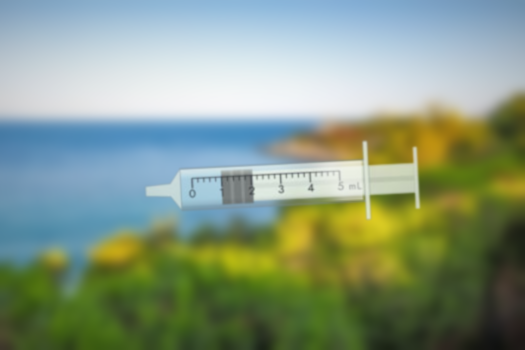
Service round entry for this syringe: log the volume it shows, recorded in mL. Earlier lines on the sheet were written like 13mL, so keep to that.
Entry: 1mL
